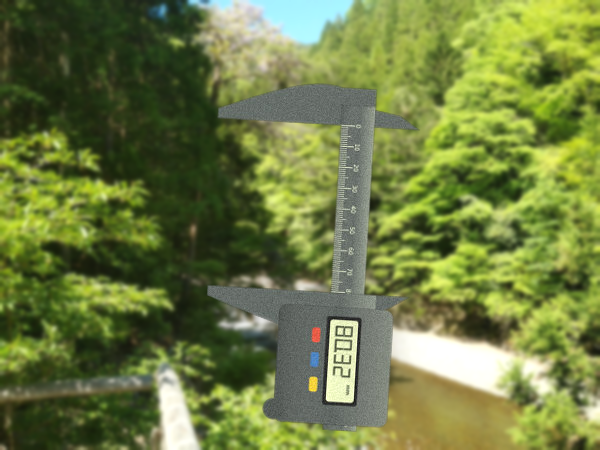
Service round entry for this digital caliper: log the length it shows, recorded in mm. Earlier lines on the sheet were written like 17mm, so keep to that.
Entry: 80.32mm
